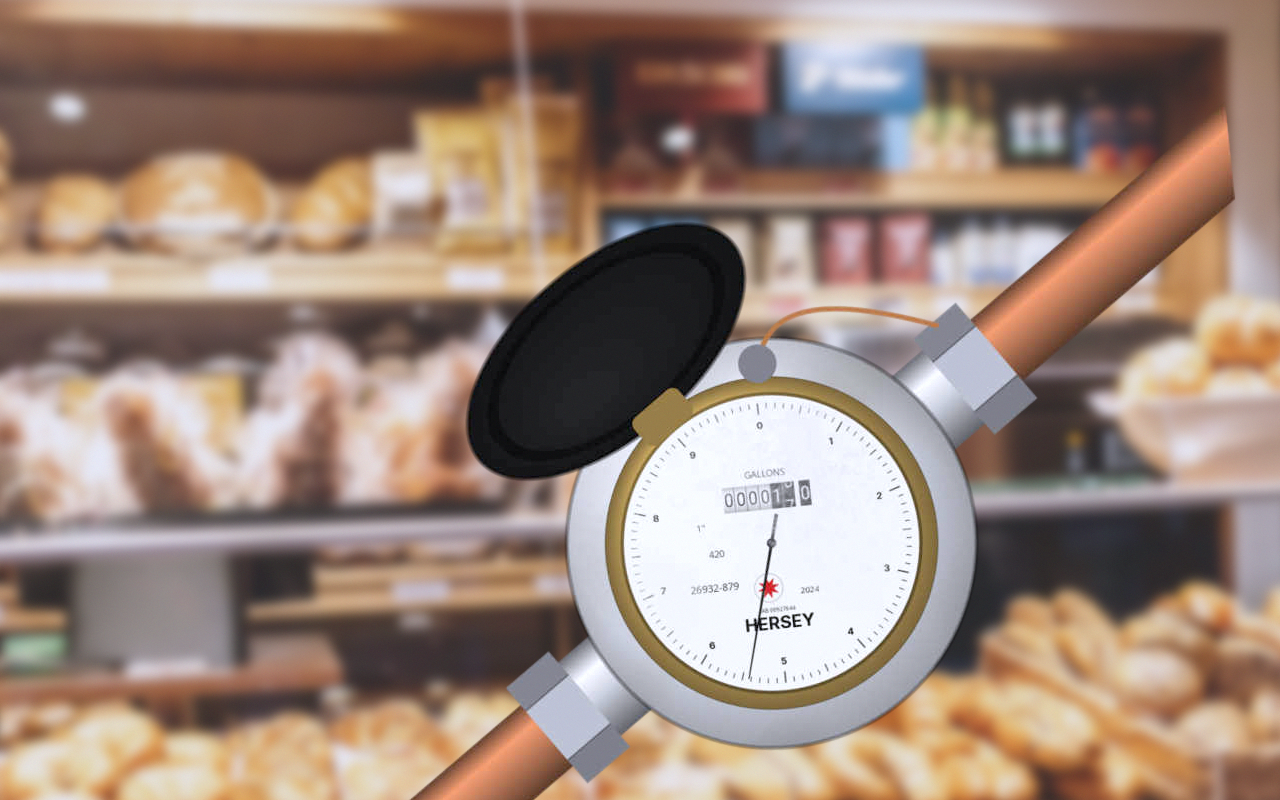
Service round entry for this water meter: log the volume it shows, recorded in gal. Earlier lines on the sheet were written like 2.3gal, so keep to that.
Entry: 165.4gal
